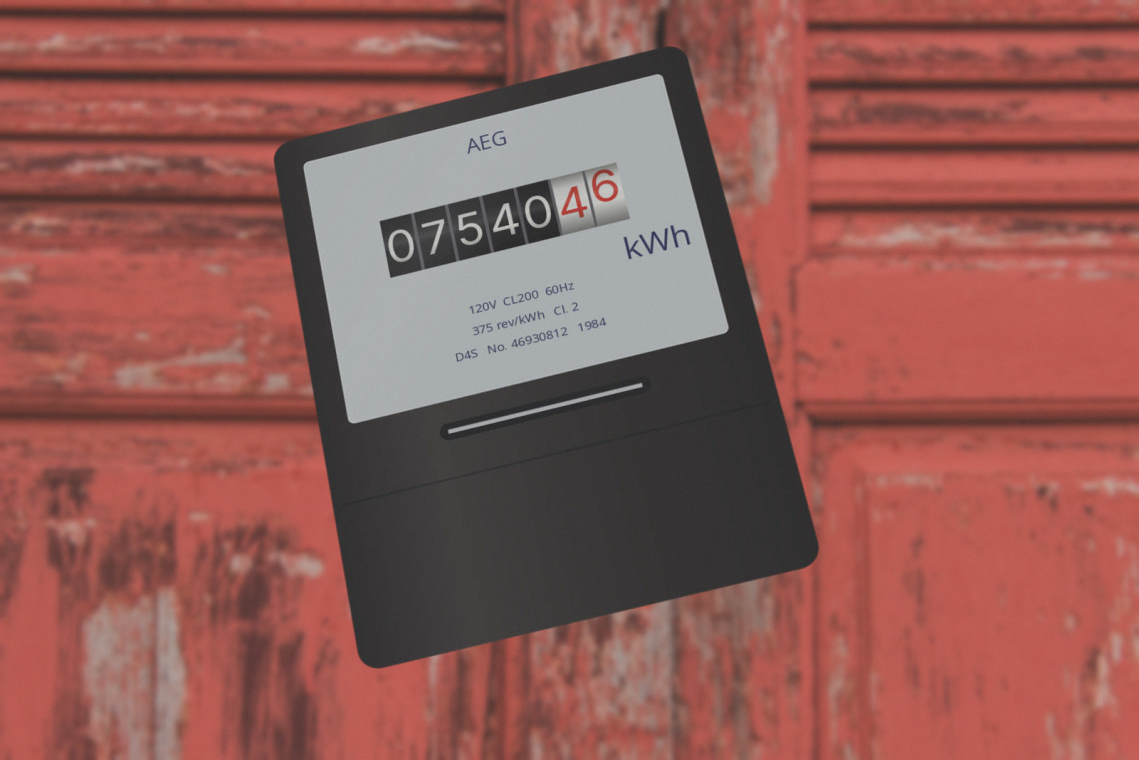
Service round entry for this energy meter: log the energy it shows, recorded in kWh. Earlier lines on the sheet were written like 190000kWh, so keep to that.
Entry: 7540.46kWh
